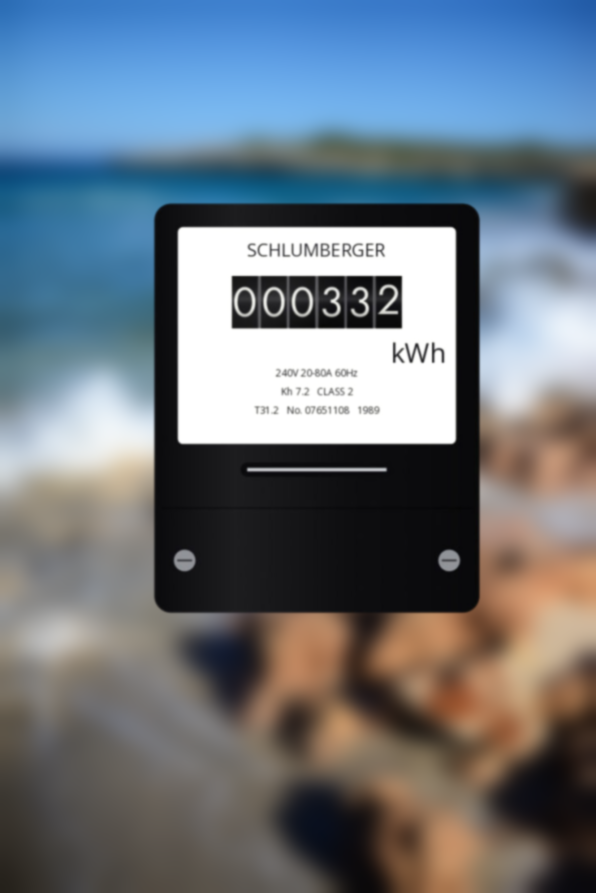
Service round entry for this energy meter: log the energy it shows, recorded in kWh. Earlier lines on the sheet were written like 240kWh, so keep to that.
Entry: 332kWh
